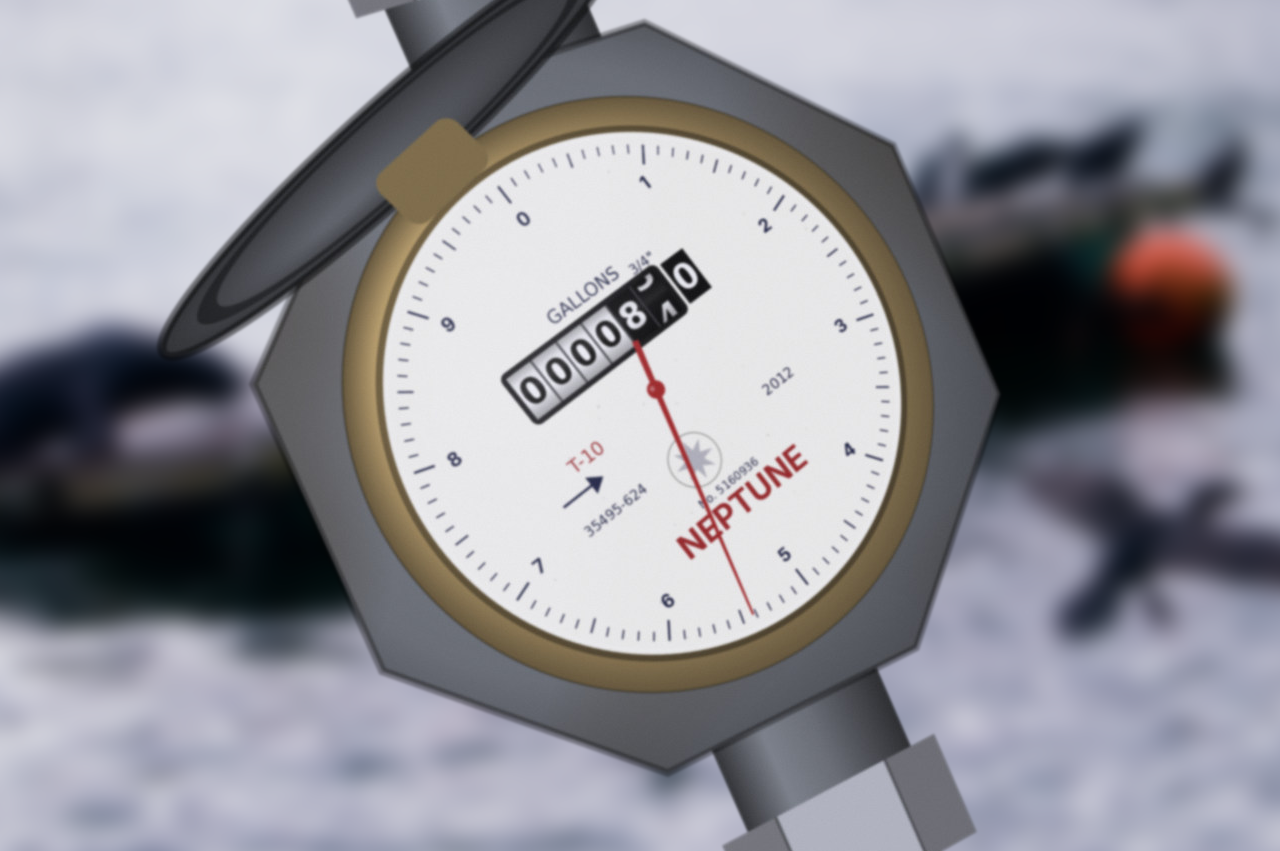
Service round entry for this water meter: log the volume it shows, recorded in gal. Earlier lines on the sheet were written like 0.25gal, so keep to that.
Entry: 835.4gal
